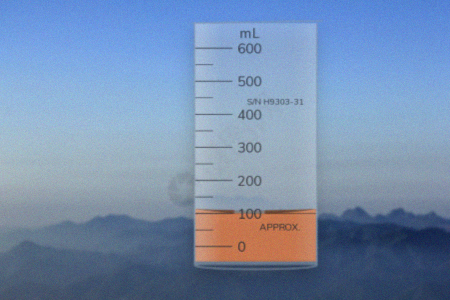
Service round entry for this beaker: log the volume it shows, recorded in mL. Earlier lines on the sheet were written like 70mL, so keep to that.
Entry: 100mL
